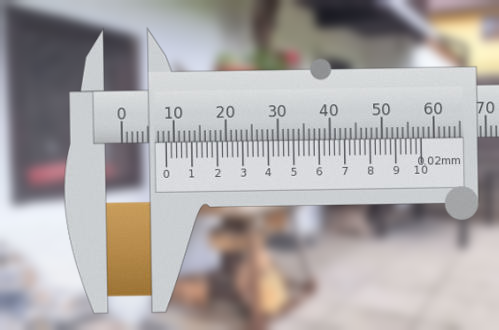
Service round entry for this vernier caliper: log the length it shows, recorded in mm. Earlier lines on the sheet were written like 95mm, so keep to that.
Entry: 8.5mm
